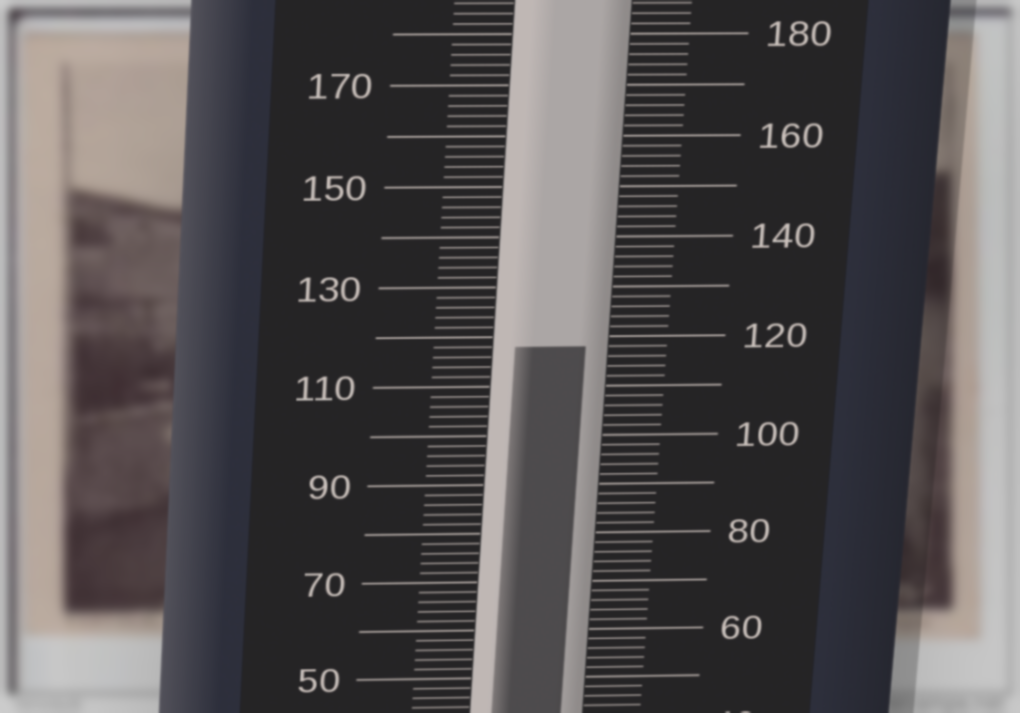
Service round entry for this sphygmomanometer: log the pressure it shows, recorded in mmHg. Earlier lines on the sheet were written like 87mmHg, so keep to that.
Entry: 118mmHg
